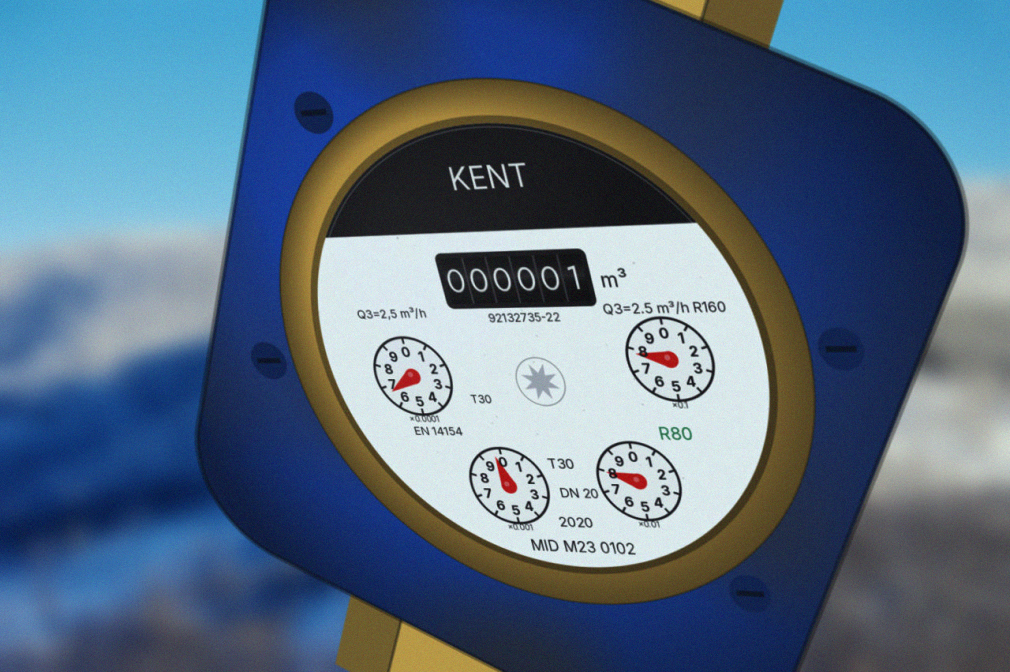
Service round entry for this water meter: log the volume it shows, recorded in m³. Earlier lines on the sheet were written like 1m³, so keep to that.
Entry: 1.7796m³
